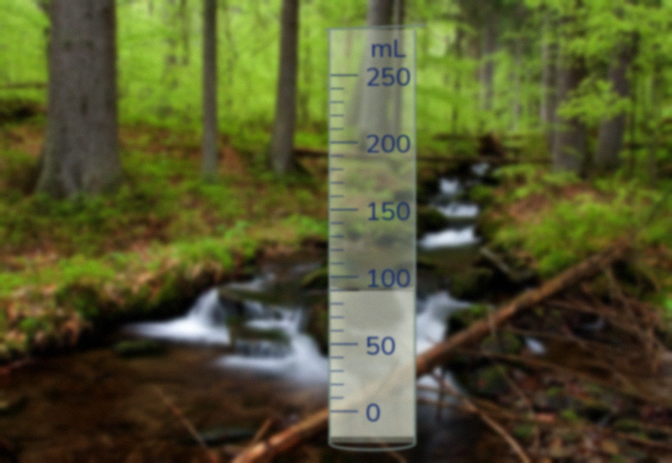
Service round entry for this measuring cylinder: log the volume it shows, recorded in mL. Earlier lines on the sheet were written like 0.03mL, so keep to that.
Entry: 90mL
